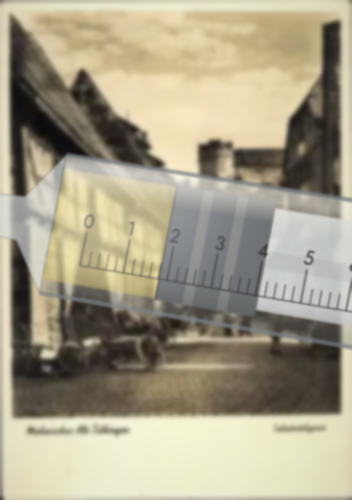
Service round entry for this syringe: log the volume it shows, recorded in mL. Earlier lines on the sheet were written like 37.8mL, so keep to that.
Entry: 1.8mL
